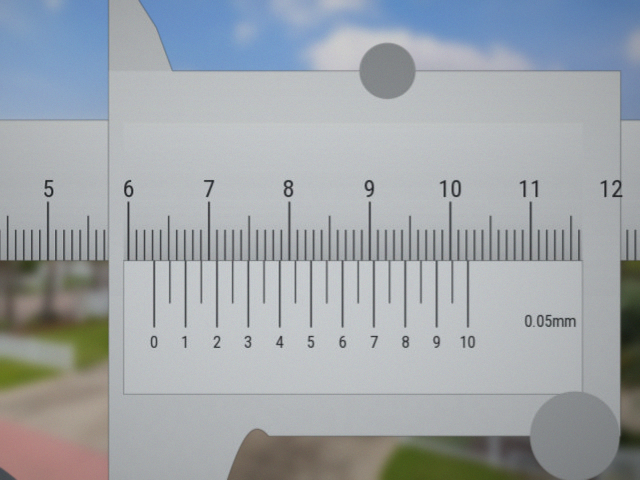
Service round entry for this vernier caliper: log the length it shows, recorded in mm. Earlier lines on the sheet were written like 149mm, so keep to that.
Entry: 63.2mm
